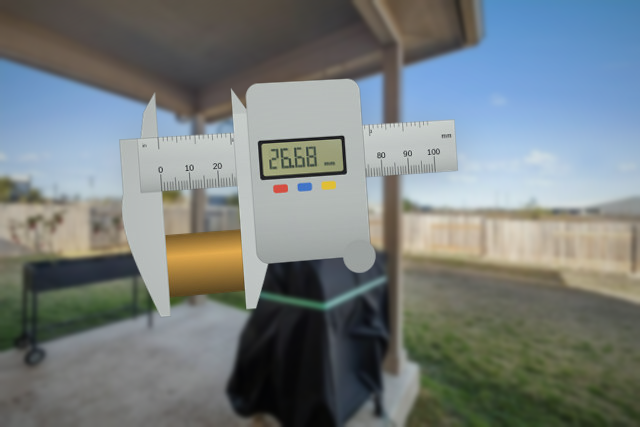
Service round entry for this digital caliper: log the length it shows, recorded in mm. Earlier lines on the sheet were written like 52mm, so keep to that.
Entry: 26.68mm
